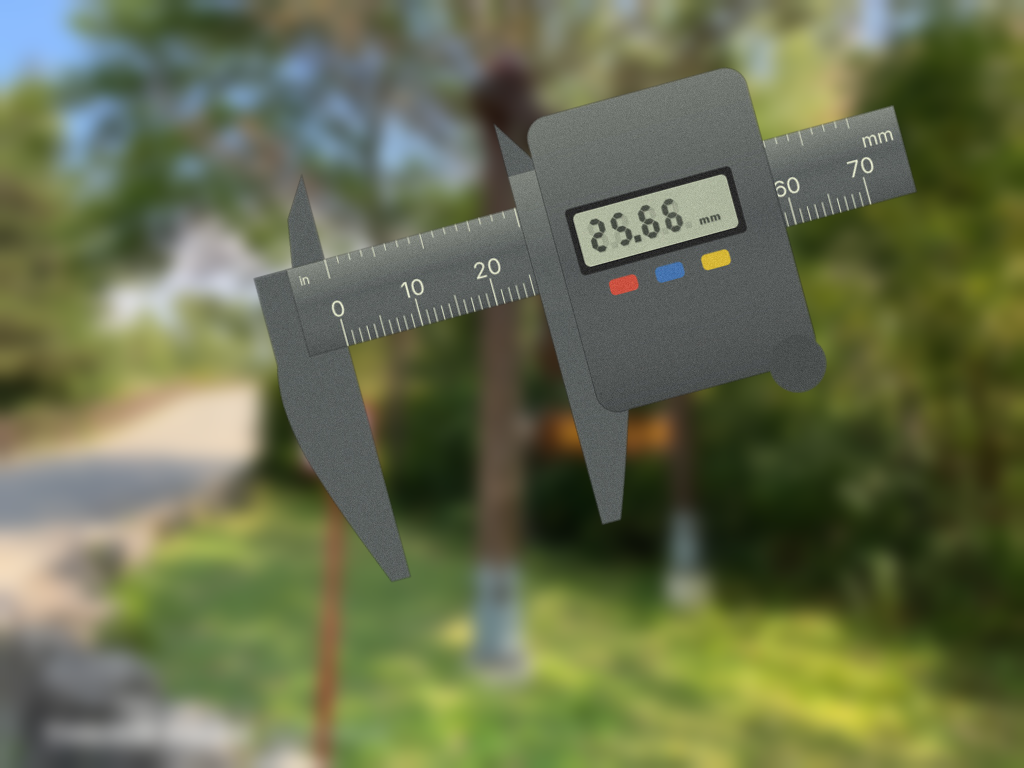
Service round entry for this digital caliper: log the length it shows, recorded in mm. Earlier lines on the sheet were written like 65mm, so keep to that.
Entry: 25.66mm
